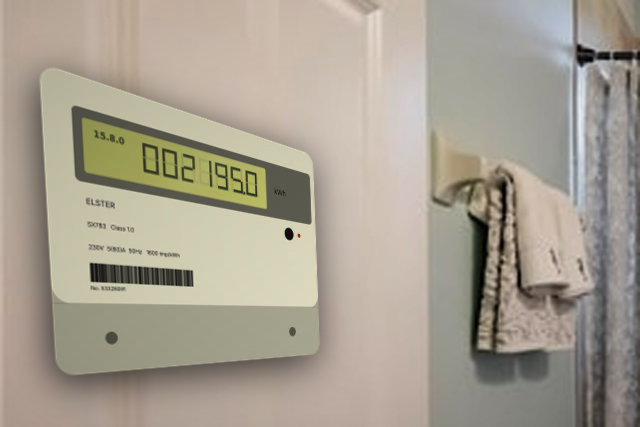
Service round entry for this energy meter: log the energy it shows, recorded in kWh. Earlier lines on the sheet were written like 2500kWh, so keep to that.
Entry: 2195.0kWh
